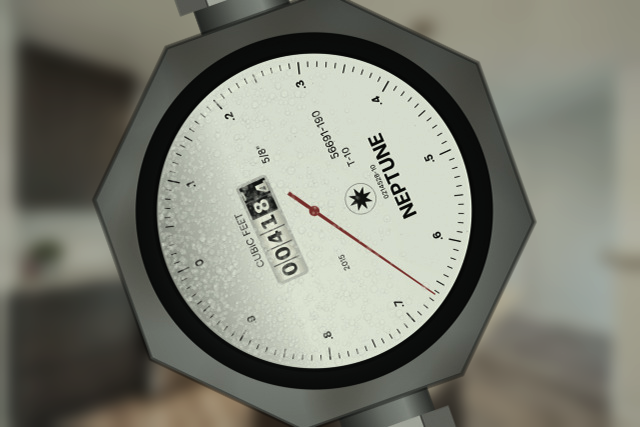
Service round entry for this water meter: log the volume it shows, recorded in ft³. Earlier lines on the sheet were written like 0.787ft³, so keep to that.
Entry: 4183.66ft³
